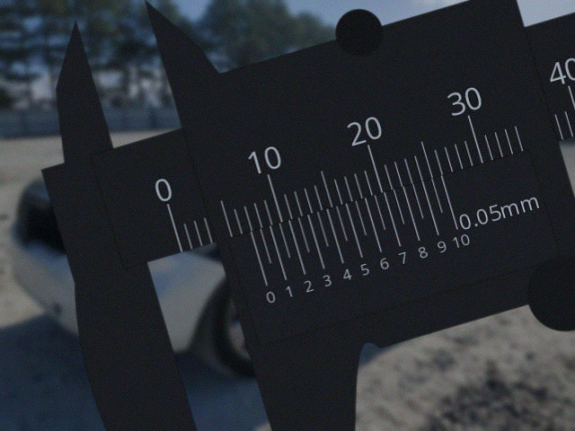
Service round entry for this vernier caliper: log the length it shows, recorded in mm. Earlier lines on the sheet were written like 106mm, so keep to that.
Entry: 6.9mm
